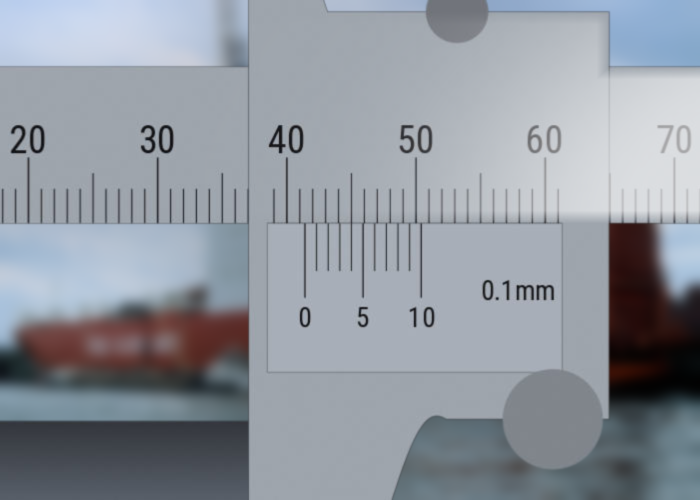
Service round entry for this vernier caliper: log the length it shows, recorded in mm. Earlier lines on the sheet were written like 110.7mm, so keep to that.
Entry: 41.4mm
